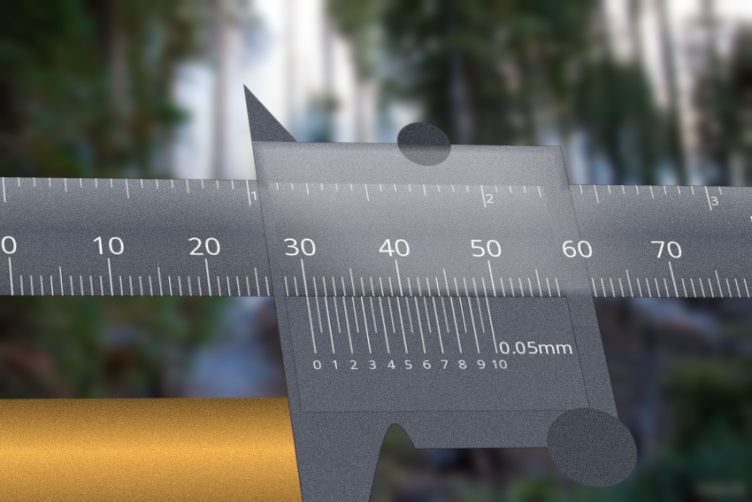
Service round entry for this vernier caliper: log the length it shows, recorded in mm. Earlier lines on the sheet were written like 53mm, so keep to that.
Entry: 30.0mm
